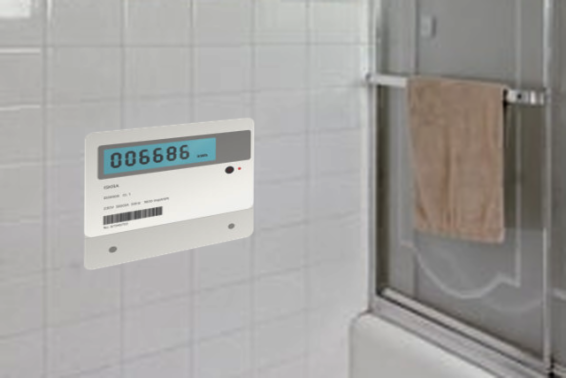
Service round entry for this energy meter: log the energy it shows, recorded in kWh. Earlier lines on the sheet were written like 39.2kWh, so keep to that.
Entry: 6686kWh
